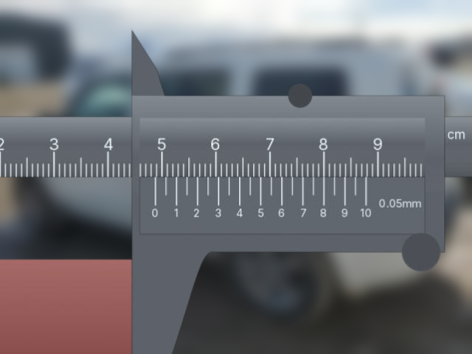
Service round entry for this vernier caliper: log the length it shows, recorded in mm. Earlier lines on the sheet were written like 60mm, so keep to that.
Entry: 48.8mm
